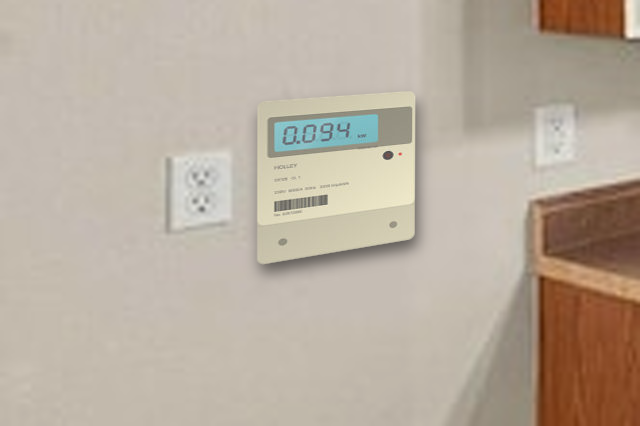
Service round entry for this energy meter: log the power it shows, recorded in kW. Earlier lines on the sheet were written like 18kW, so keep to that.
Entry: 0.094kW
